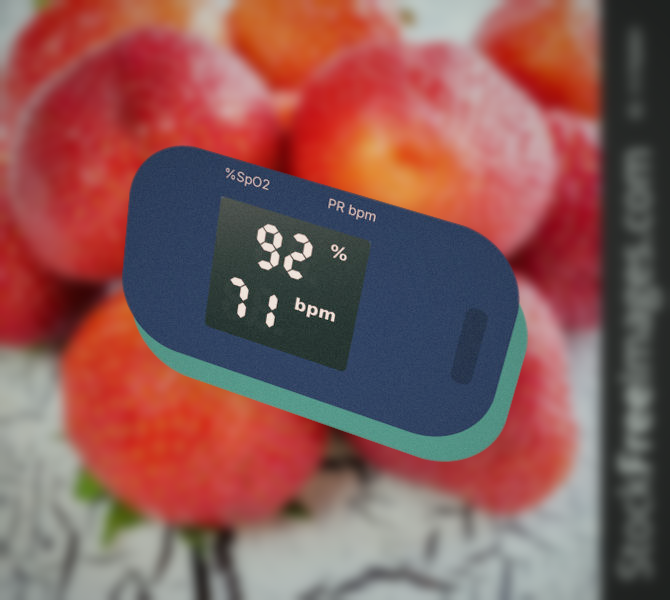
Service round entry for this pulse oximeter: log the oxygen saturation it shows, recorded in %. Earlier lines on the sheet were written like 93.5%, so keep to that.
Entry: 92%
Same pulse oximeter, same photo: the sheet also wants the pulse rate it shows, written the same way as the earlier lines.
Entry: 71bpm
